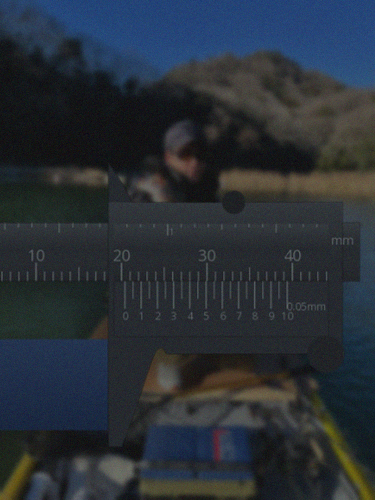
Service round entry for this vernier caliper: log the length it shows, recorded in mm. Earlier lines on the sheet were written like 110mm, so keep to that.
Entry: 20.4mm
